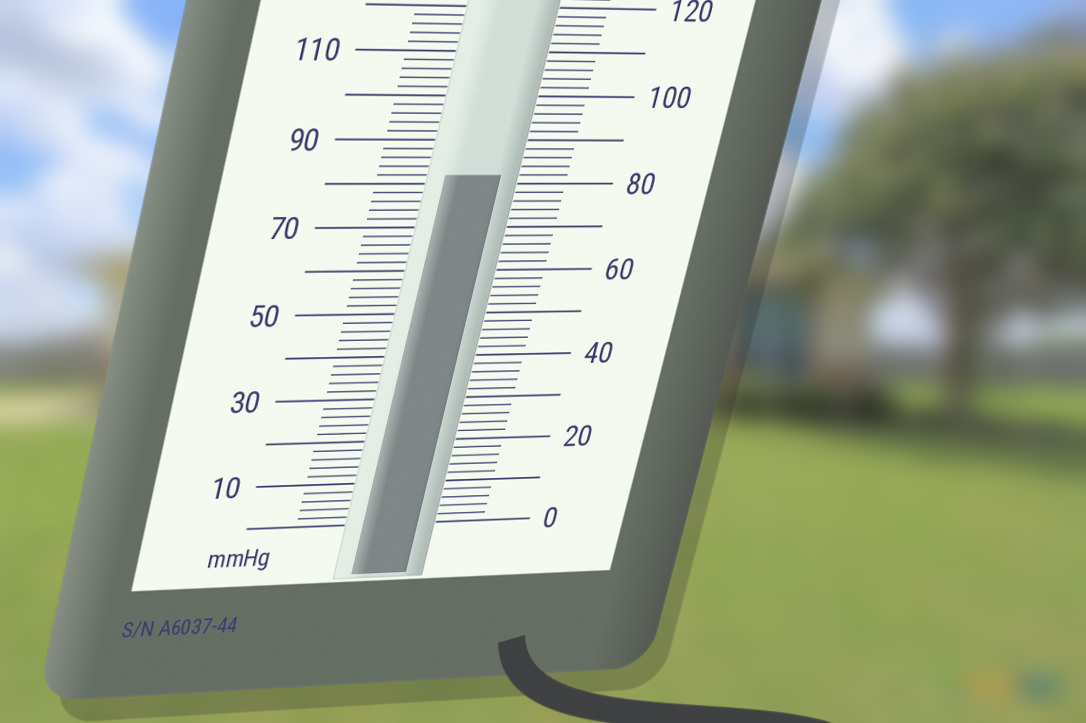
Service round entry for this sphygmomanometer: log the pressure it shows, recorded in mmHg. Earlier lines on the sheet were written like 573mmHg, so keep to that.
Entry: 82mmHg
